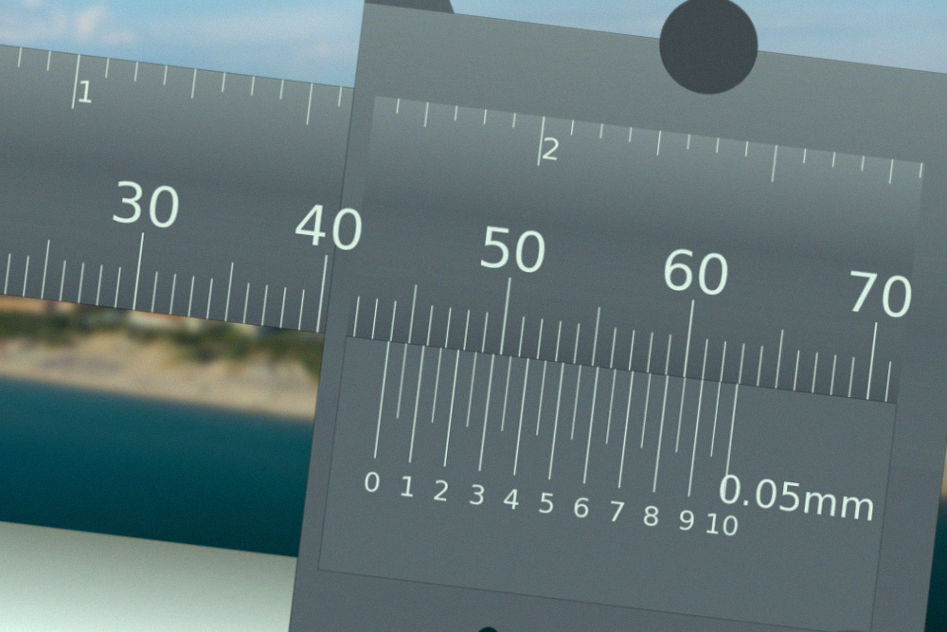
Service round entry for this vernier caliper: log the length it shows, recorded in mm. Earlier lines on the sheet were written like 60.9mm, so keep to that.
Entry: 43.9mm
